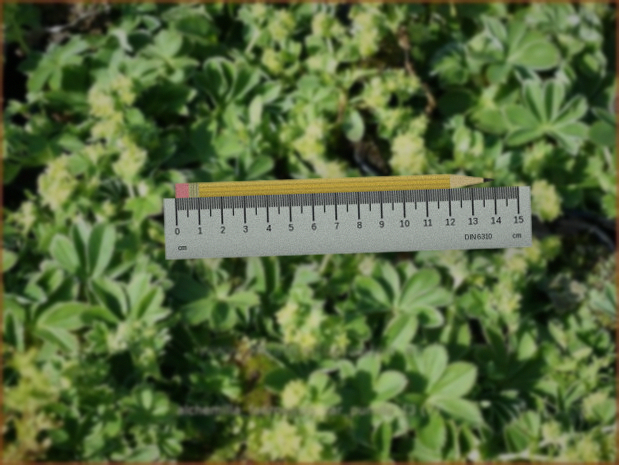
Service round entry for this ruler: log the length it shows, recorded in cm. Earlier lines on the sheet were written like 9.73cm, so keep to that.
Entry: 14cm
